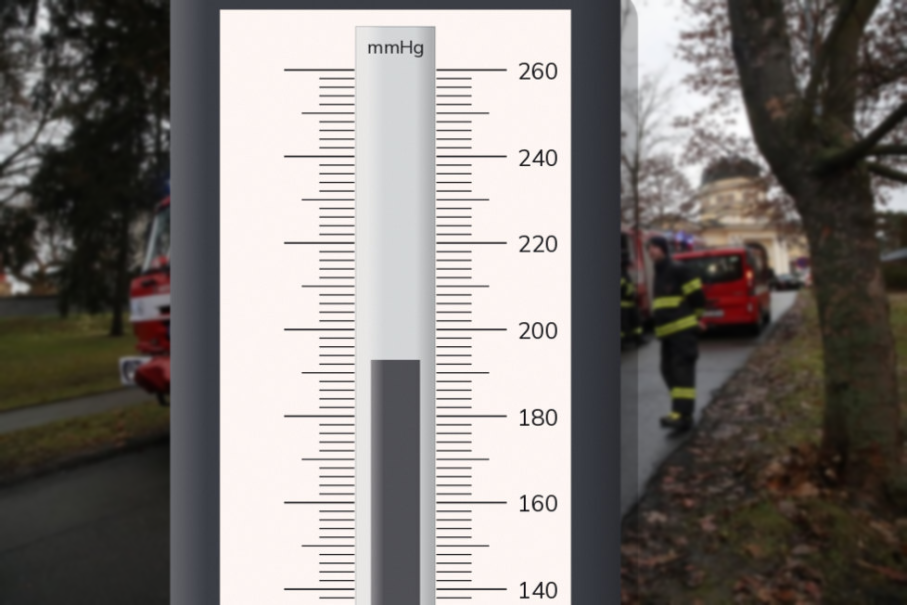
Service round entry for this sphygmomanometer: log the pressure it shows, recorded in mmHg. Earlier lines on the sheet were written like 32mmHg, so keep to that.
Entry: 193mmHg
